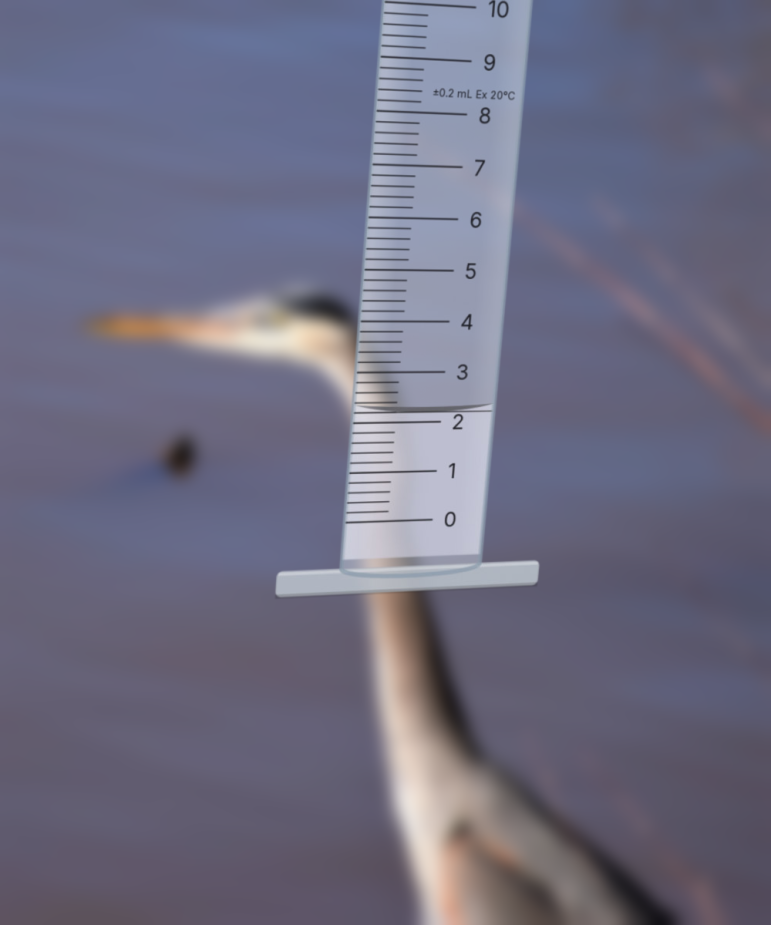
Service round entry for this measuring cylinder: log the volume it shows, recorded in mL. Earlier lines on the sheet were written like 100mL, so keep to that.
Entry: 2.2mL
